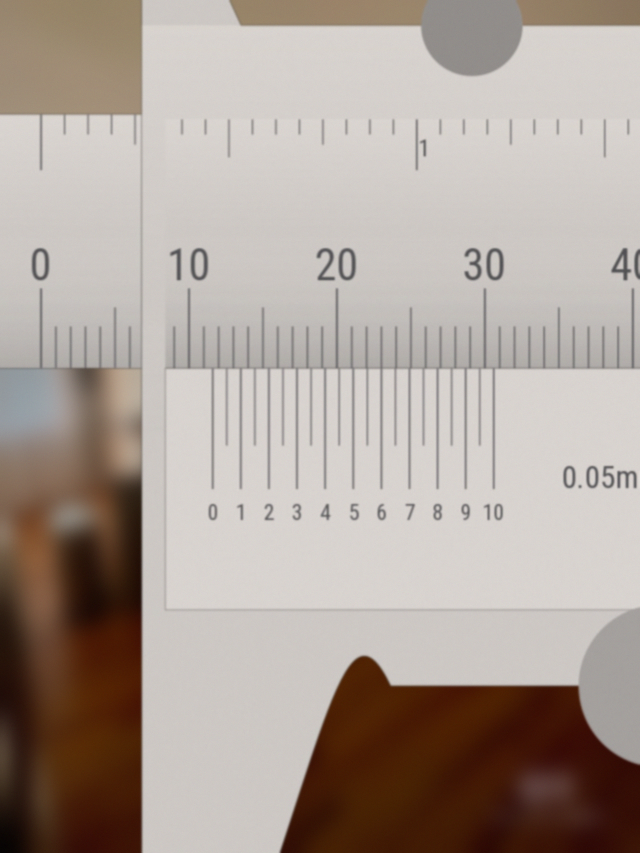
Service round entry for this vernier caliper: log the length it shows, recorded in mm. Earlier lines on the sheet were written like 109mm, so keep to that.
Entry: 11.6mm
